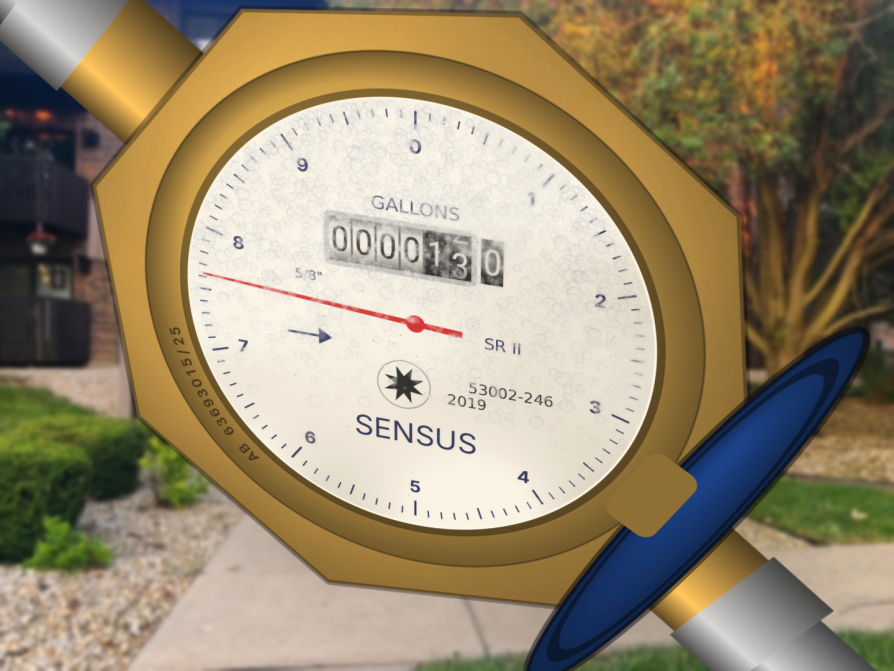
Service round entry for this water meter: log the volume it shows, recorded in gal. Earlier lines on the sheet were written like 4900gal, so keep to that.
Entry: 127.6gal
